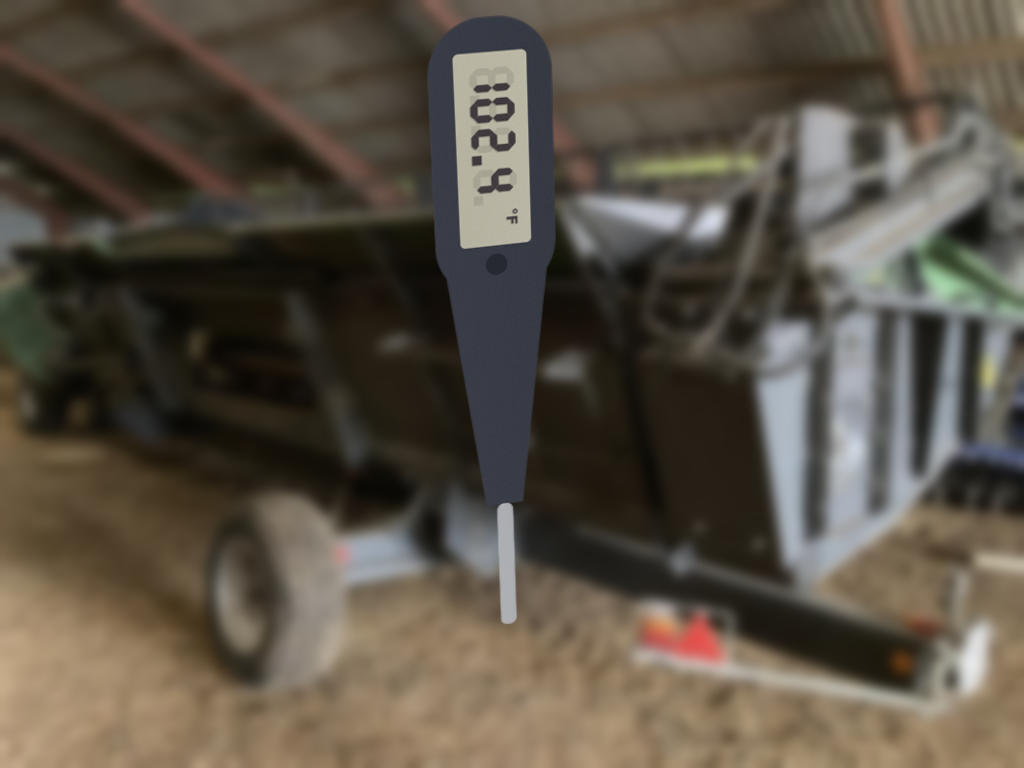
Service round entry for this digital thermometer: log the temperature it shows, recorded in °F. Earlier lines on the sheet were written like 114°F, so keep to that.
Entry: 102.4°F
